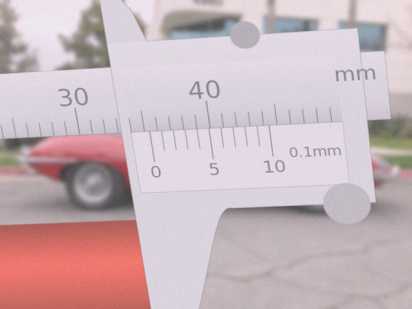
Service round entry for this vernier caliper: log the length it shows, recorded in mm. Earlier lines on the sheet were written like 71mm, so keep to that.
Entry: 35.4mm
